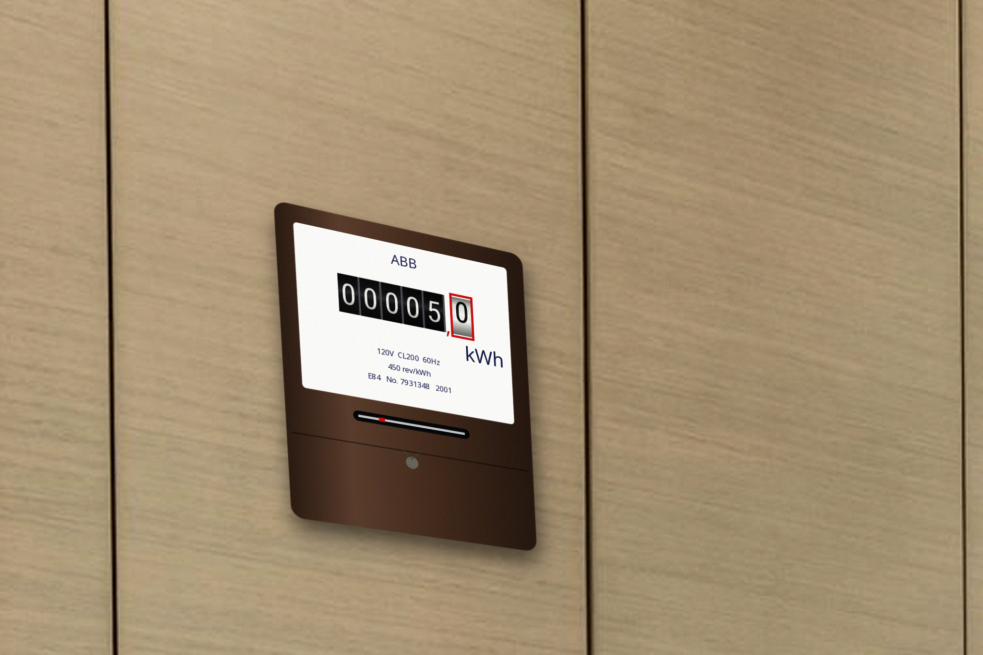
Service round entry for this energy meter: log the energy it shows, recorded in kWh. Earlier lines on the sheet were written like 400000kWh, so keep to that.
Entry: 5.0kWh
